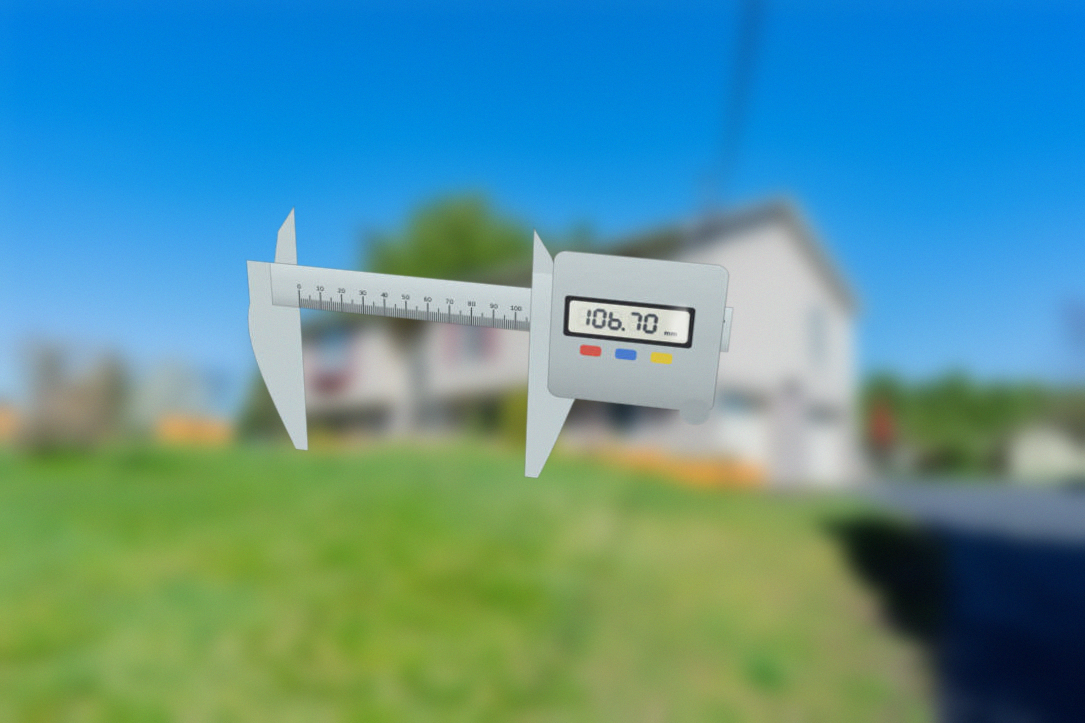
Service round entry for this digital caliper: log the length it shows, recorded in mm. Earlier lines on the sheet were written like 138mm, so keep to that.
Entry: 106.70mm
